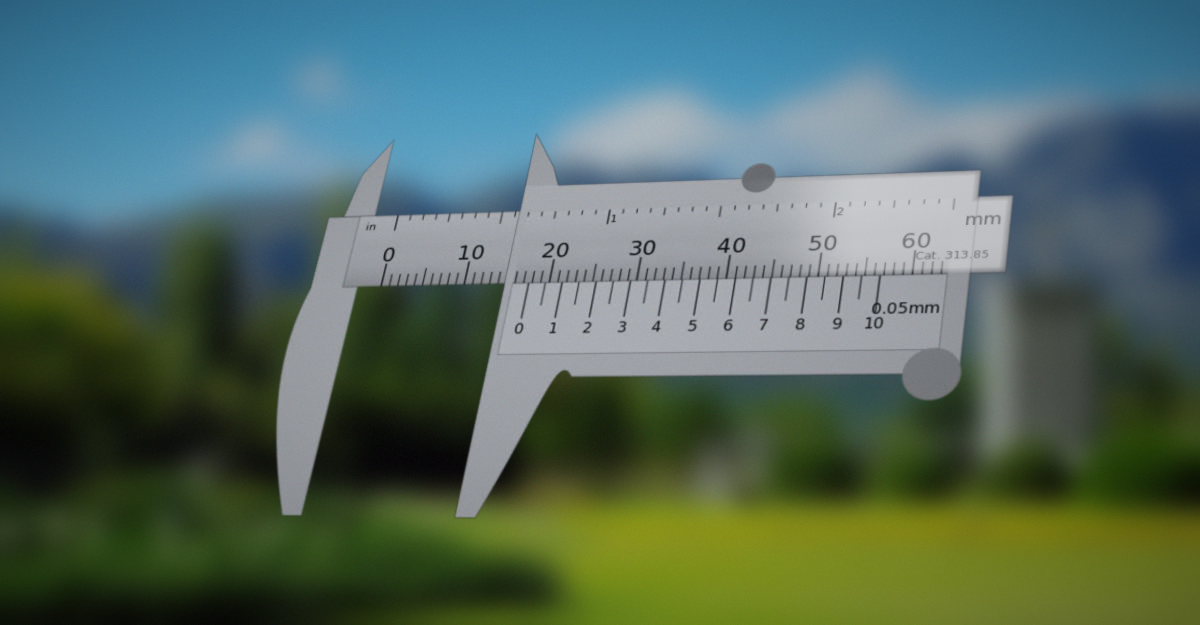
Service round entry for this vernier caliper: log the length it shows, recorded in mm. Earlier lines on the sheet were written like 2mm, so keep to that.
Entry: 17.6mm
